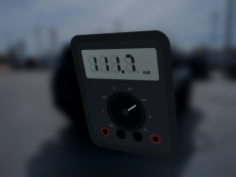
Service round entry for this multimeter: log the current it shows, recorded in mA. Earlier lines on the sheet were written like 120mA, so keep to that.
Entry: 111.7mA
